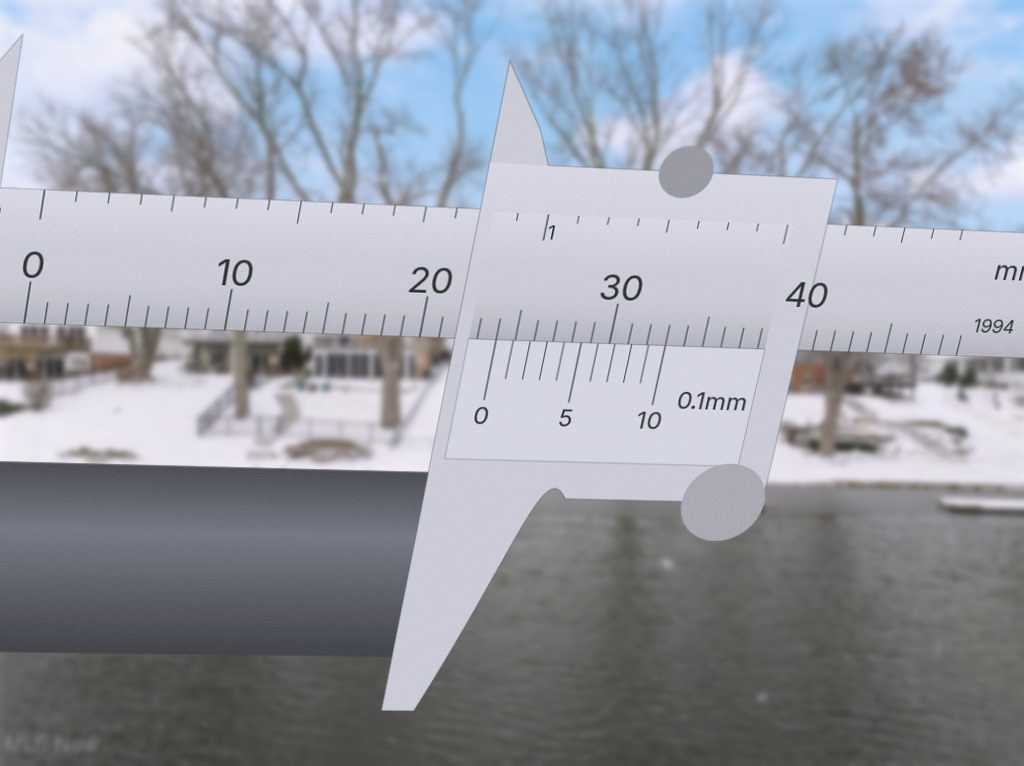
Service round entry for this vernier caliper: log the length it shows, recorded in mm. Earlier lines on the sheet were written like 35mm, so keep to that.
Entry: 24.0mm
